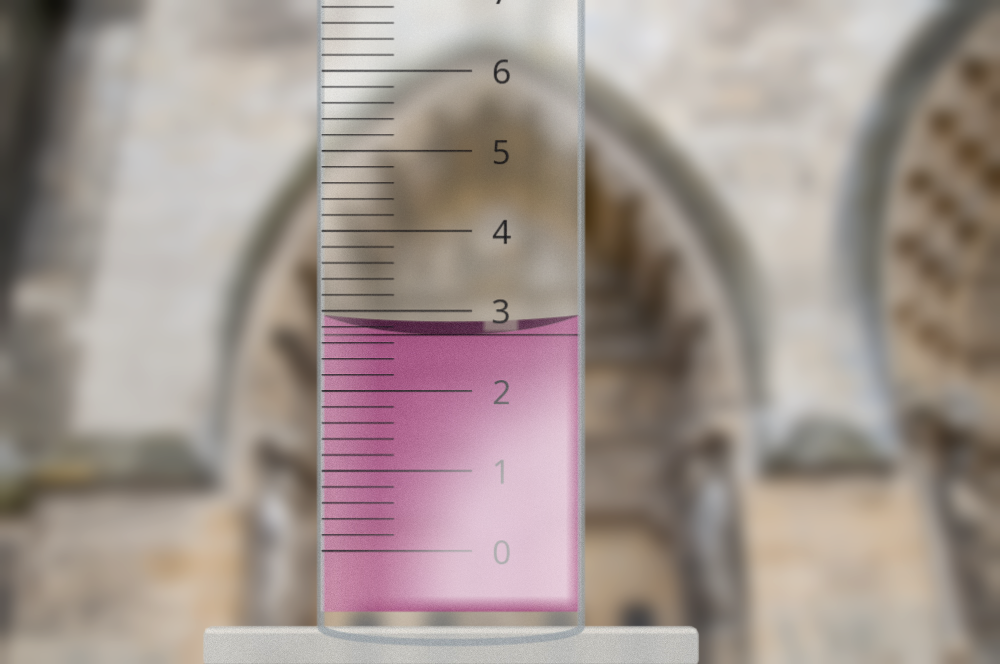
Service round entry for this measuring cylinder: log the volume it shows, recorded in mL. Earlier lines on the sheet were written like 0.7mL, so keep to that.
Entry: 2.7mL
